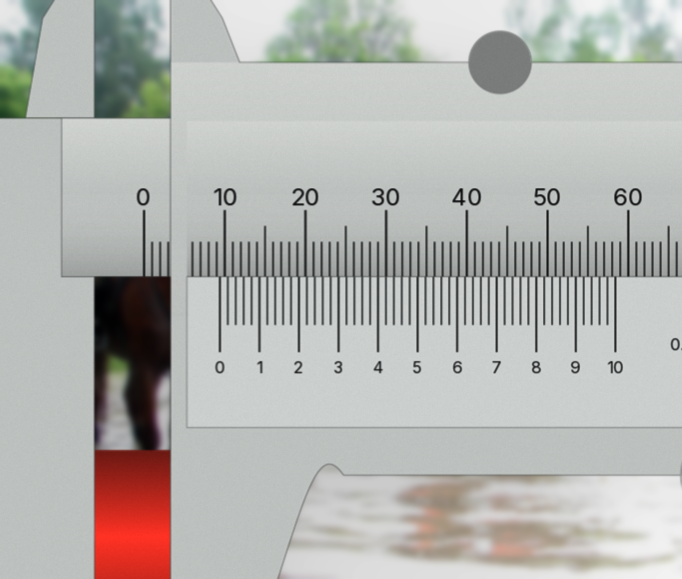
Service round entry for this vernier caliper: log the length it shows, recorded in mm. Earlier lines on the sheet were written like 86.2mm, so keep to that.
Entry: 9.4mm
